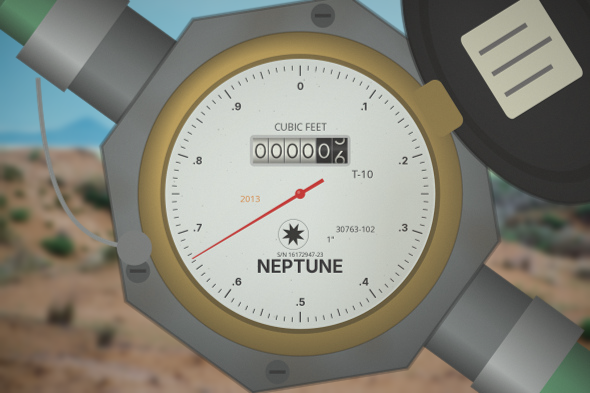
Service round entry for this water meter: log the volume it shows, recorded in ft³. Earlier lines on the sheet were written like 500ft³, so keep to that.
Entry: 5.66ft³
